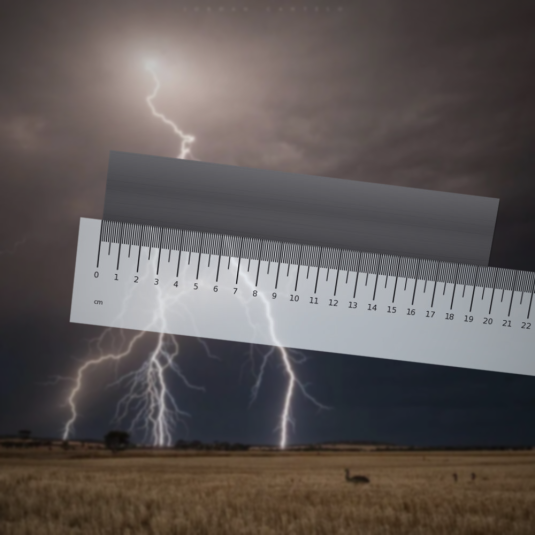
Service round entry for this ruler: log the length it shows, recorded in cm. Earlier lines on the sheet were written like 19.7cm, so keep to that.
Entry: 19.5cm
